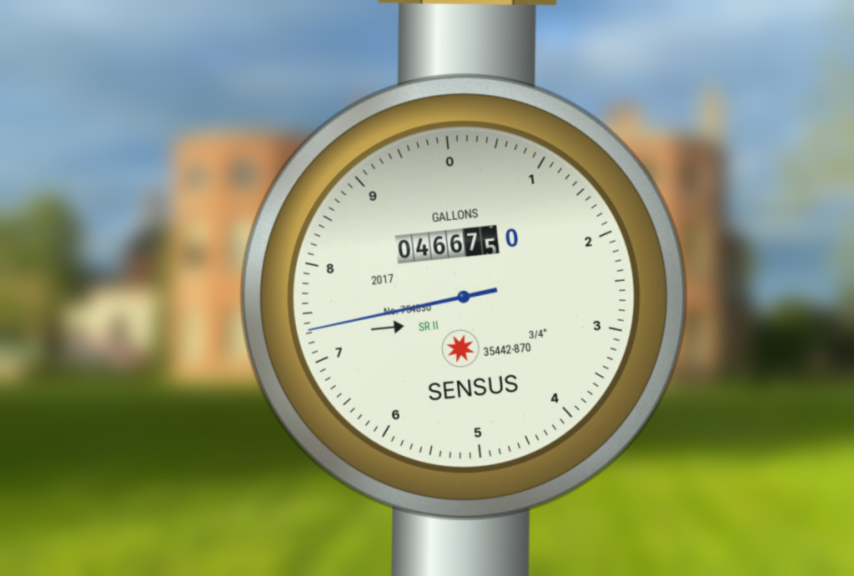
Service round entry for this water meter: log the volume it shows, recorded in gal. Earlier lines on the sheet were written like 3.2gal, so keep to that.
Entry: 466747.3gal
